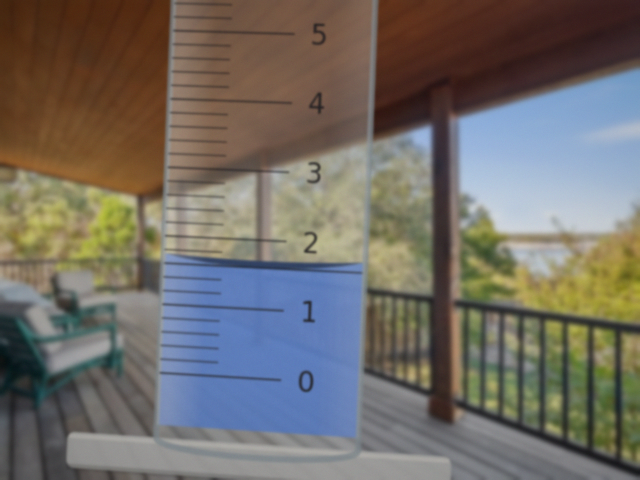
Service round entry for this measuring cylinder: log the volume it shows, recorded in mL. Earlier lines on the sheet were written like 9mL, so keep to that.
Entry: 1.6mL
